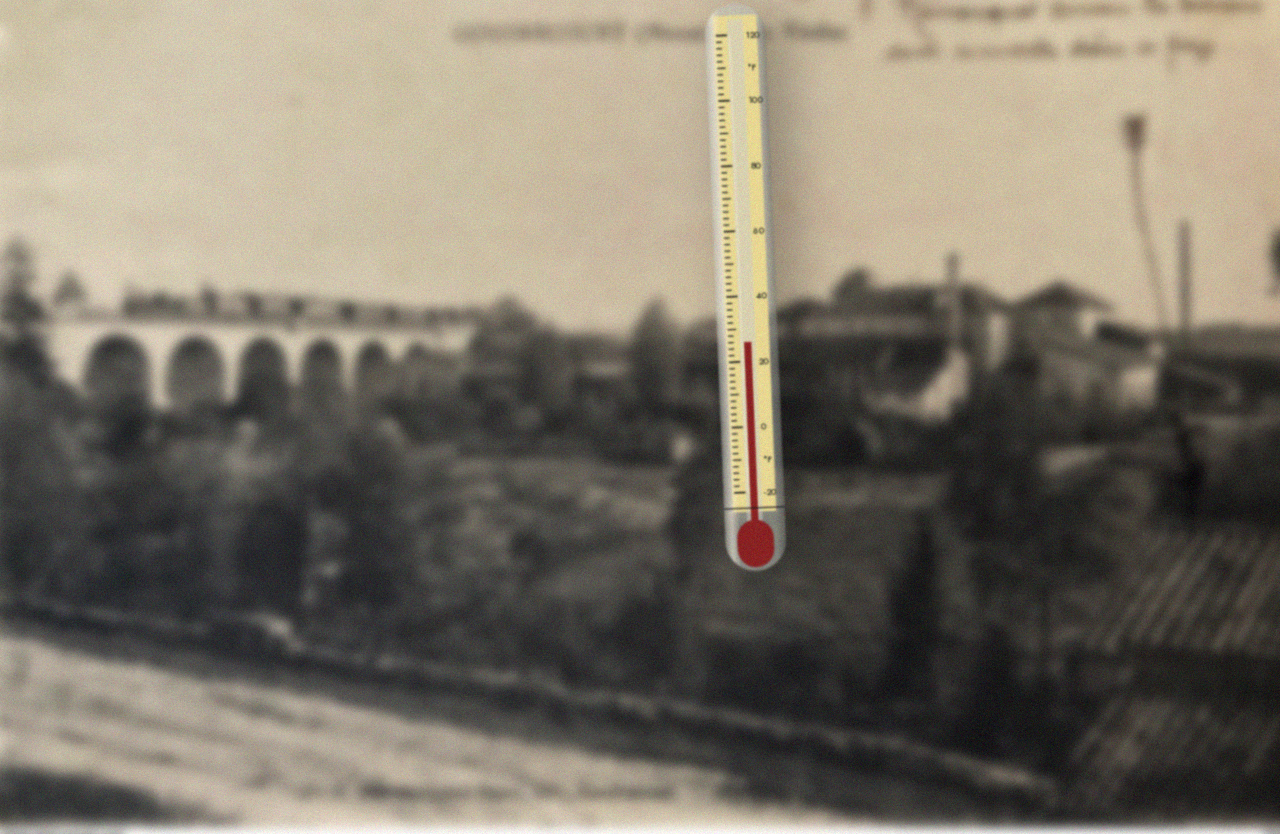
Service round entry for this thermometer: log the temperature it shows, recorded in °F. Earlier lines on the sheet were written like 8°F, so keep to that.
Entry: 26°F
